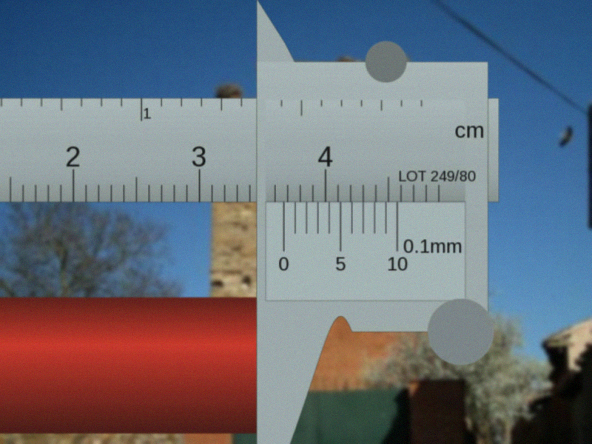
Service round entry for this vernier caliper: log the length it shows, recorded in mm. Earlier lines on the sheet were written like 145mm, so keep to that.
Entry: 36.7mm
